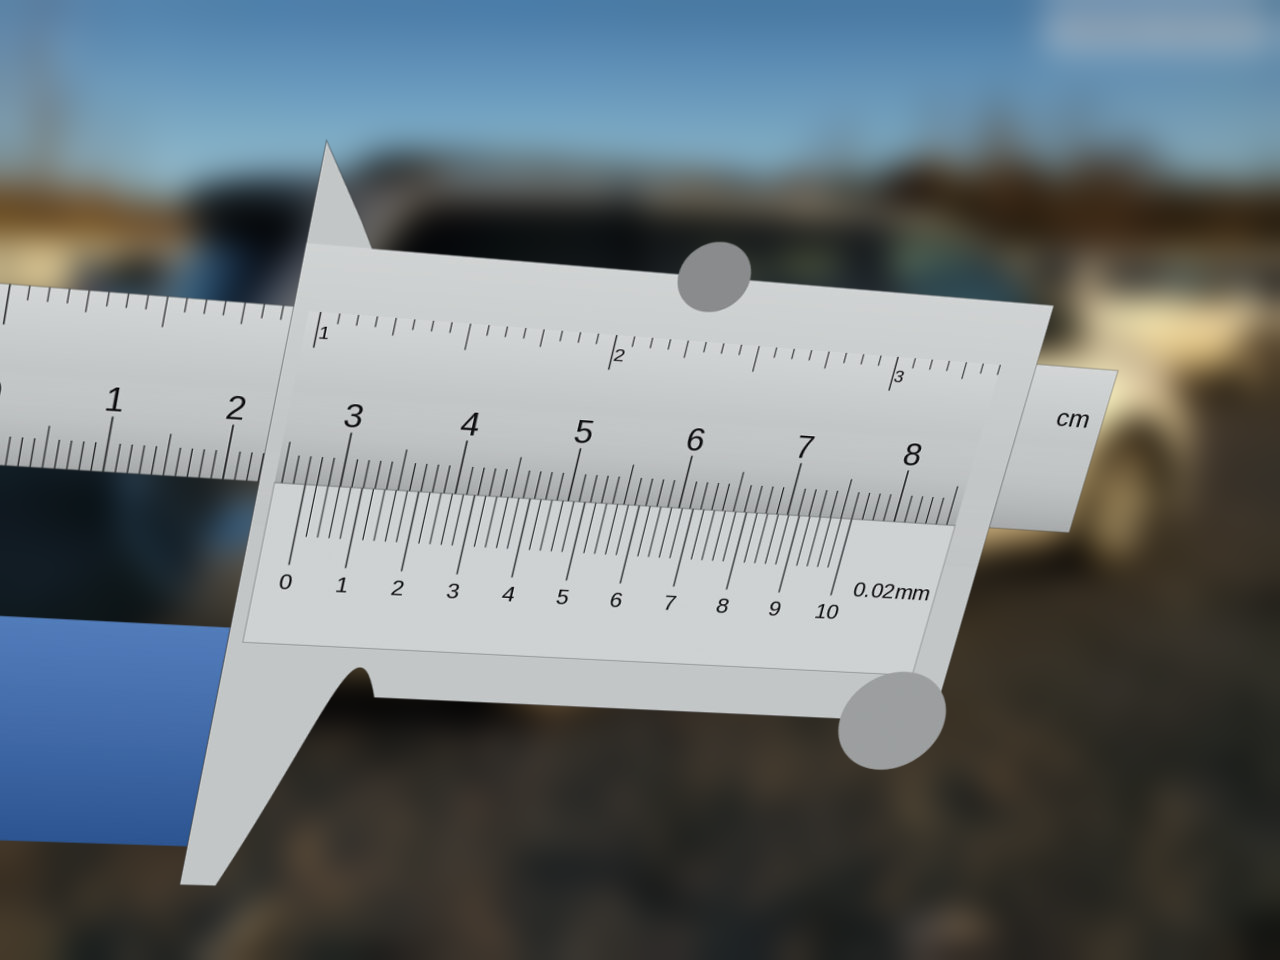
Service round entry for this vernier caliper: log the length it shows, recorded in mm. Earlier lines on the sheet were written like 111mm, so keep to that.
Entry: 27.0mm
